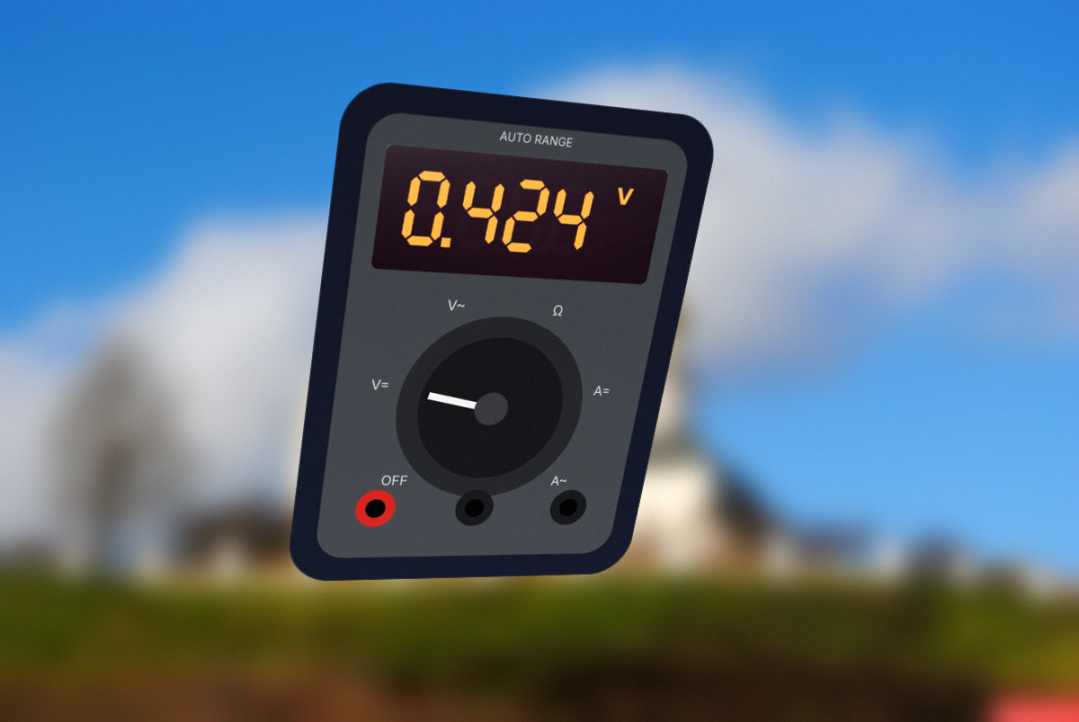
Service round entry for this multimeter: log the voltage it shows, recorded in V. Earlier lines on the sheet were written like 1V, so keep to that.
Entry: 0.424V
